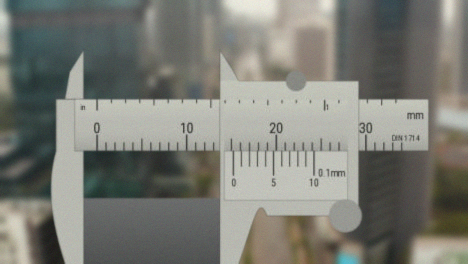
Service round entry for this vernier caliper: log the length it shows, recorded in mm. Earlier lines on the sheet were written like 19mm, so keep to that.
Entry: 15.2mm
